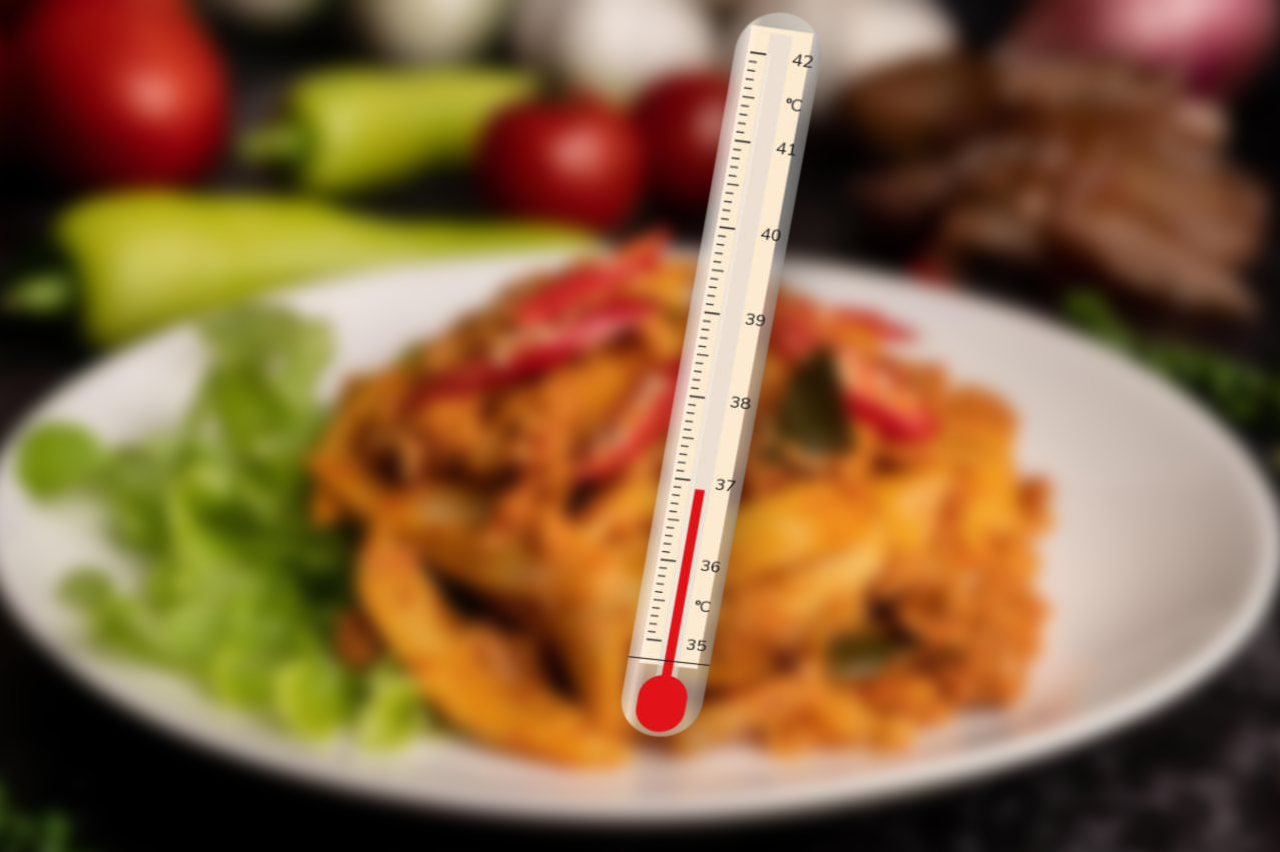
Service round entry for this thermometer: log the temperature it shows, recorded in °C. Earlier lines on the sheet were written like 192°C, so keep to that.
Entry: 36.9°C
